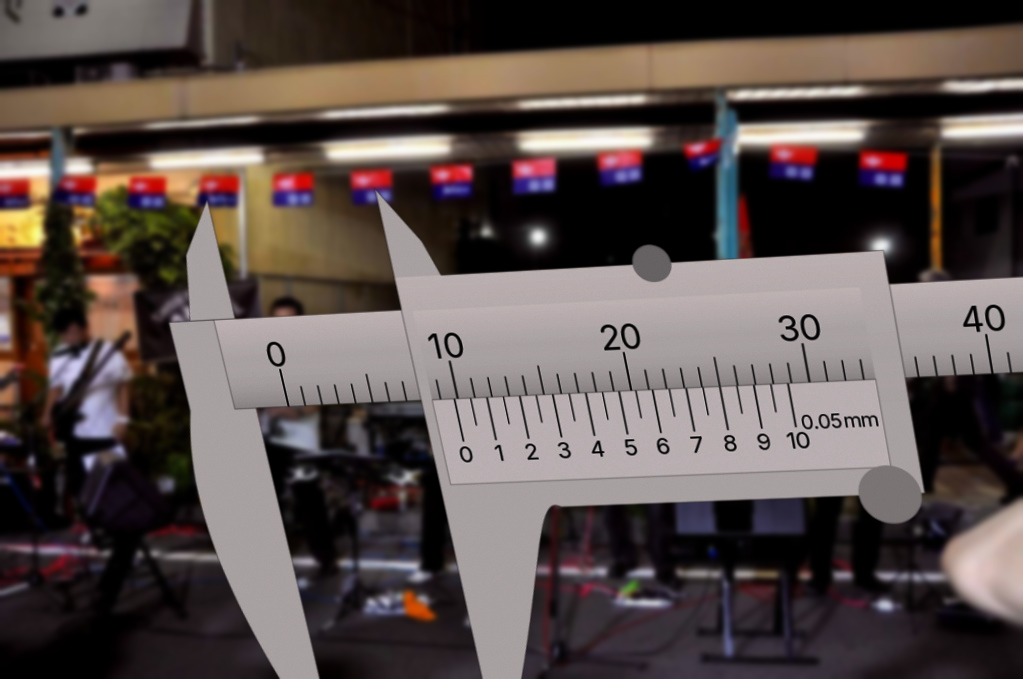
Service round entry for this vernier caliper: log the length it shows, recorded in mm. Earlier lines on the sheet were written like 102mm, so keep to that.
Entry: 9.8mm
